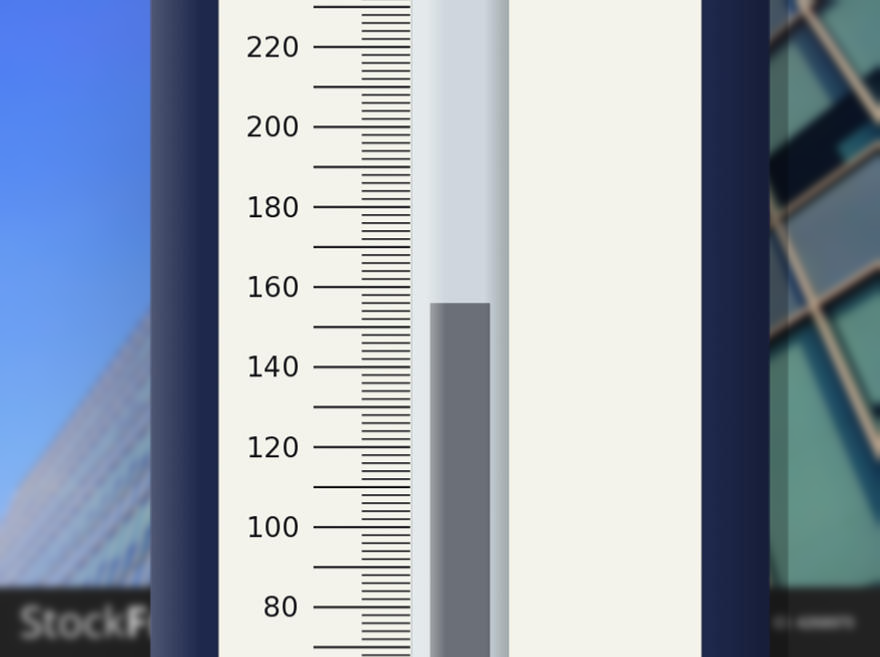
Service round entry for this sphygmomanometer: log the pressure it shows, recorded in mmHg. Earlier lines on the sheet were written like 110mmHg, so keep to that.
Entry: 156mmHg
